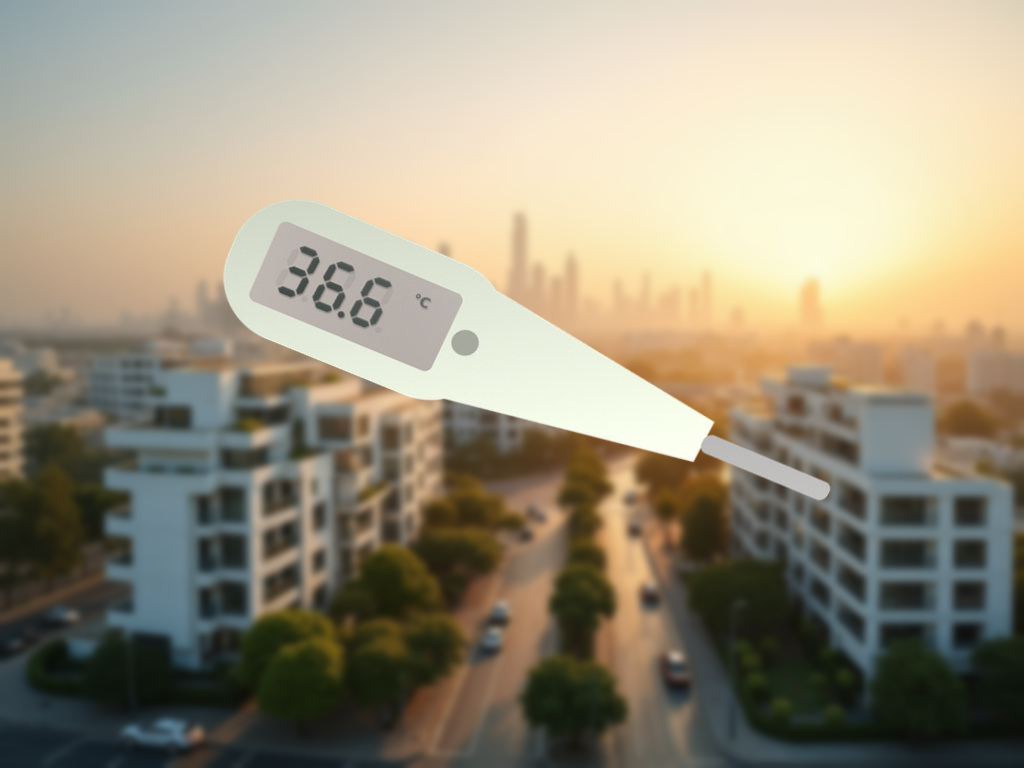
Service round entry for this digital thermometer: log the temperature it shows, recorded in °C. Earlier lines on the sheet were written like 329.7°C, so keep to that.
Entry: 36.6°C
